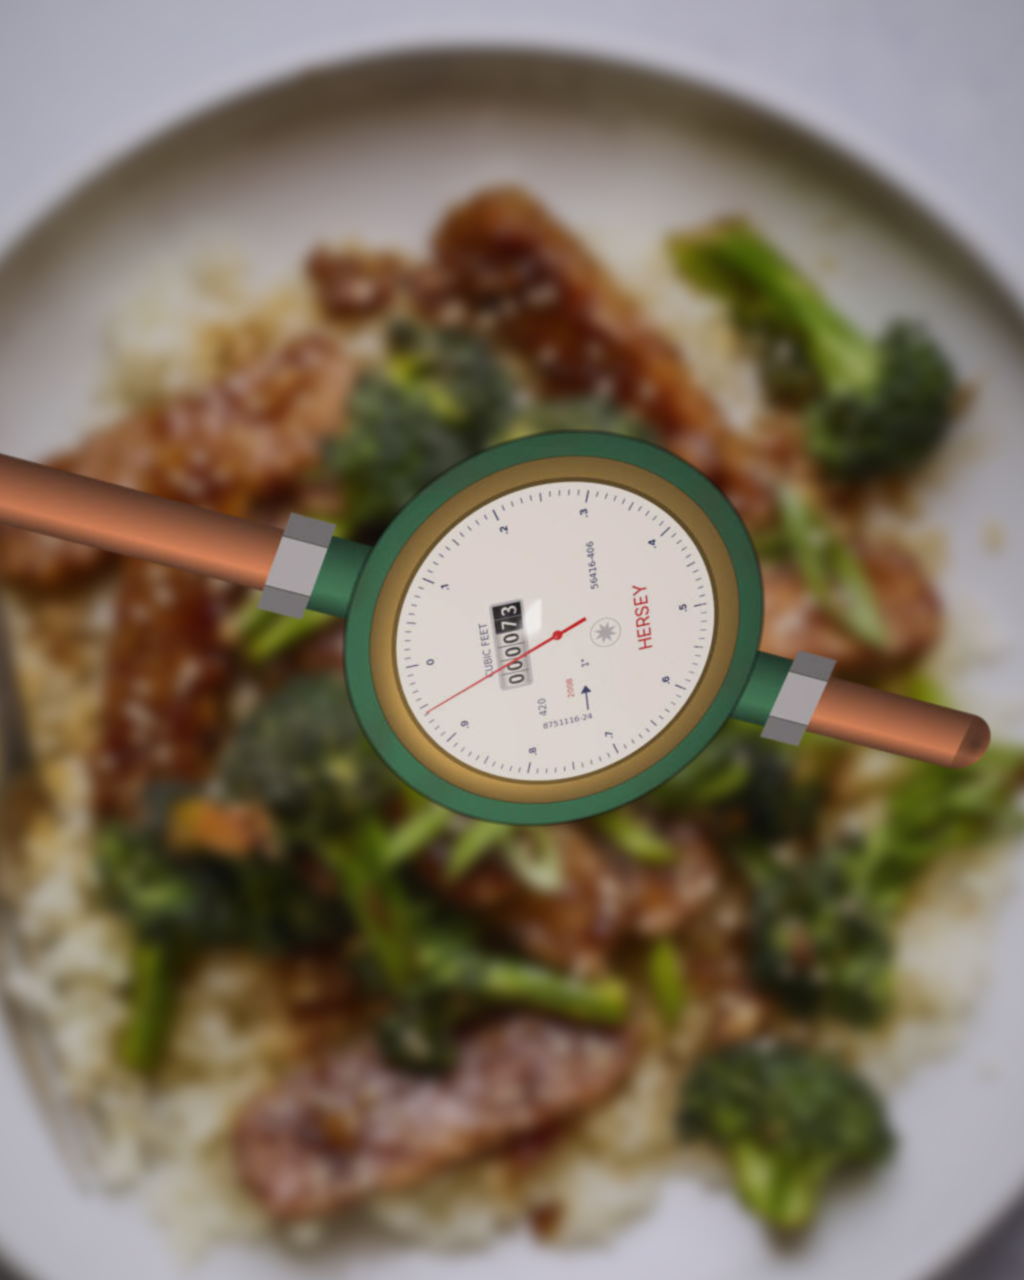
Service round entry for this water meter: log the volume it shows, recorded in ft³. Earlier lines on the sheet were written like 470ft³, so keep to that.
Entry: 72.94ft³
